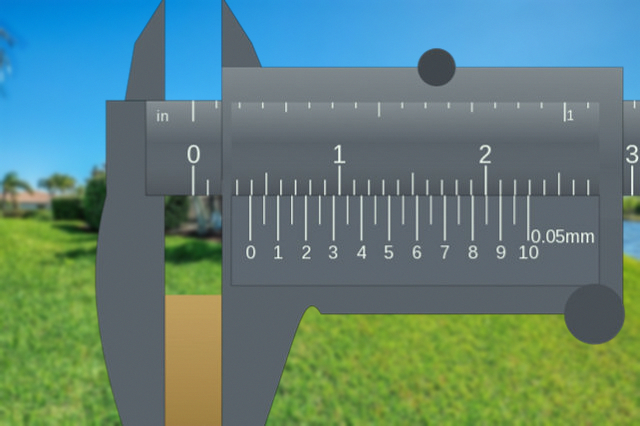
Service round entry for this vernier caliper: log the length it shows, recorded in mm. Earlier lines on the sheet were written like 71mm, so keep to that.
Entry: 3.9mm
